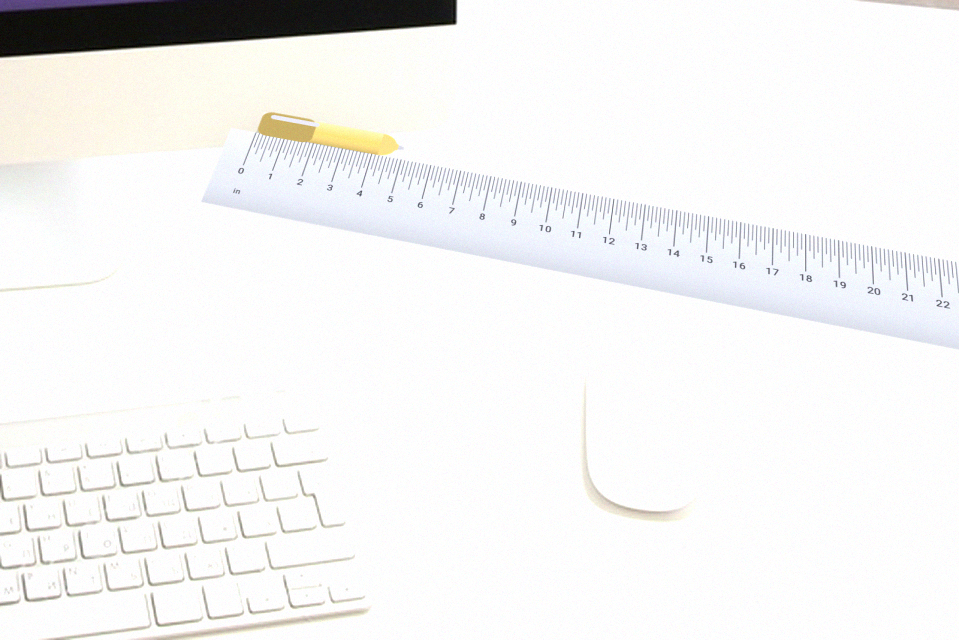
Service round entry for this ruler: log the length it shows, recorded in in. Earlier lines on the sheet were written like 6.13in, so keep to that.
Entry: 5in
